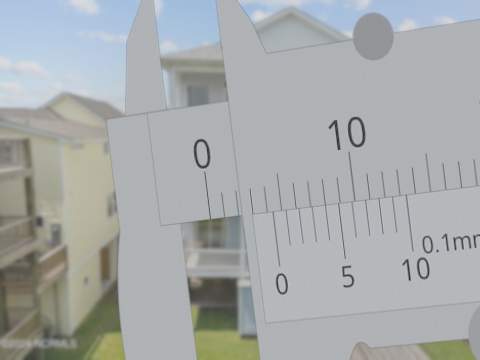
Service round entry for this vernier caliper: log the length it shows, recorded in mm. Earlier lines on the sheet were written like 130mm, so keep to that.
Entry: 4.4mm
